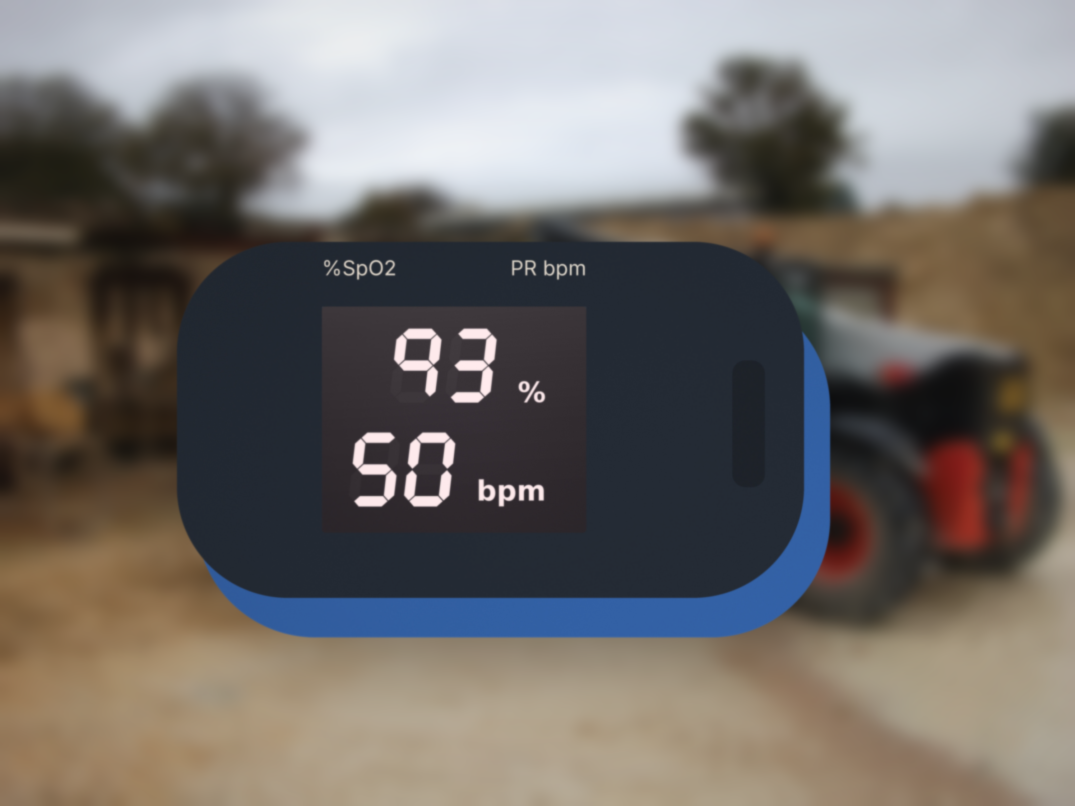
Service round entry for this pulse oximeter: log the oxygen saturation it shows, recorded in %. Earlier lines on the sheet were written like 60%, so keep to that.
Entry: 93%
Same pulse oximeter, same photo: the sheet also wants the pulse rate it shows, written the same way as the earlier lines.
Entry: 50bpm
